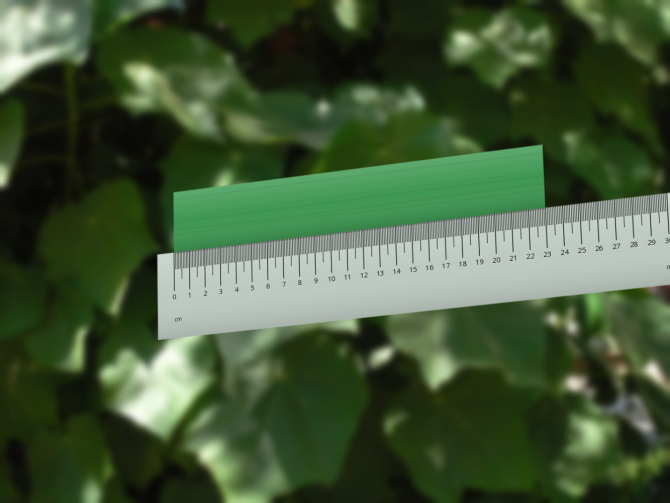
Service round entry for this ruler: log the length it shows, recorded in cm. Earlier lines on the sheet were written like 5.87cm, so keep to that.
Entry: 23cm
